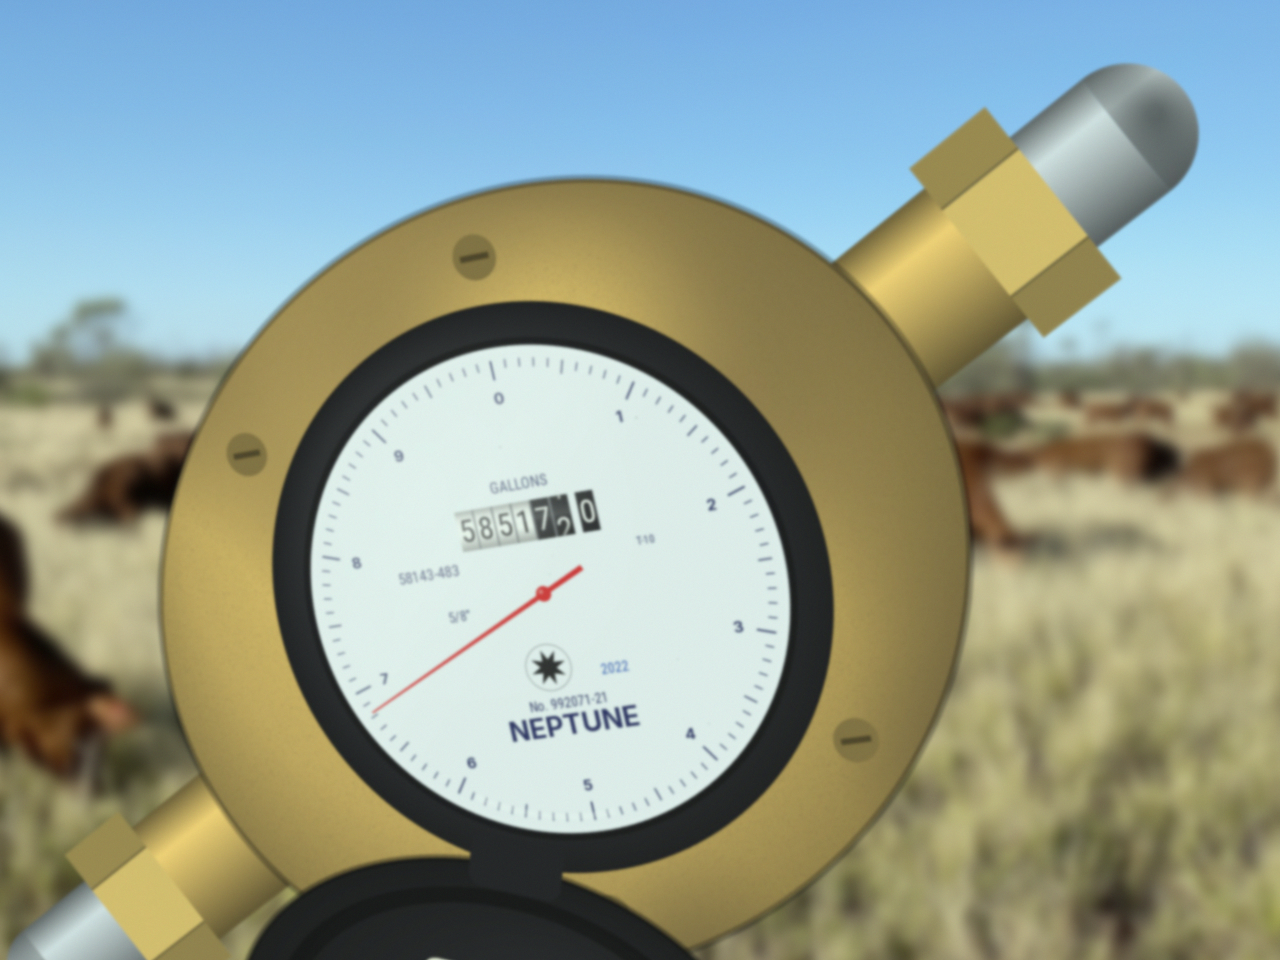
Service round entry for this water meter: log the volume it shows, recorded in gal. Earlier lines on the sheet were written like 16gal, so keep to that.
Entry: 5851716.8gal
